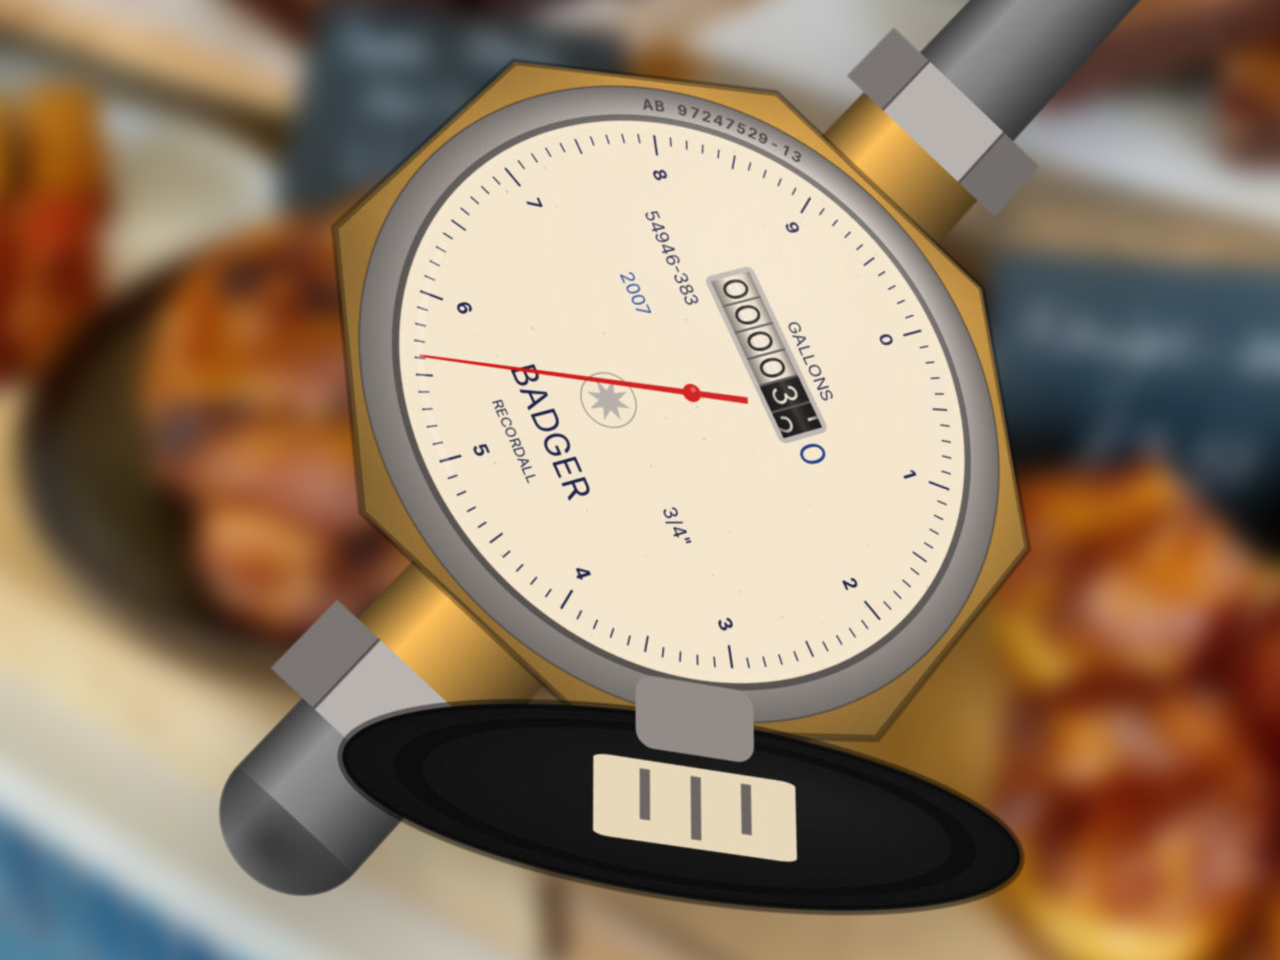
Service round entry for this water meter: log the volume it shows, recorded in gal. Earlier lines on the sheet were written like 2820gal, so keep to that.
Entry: 315.6gal
